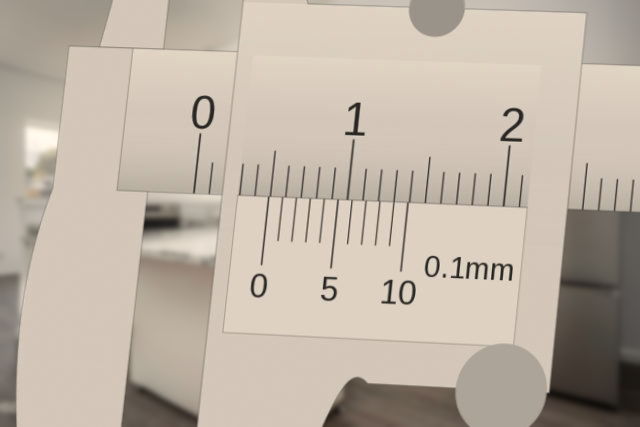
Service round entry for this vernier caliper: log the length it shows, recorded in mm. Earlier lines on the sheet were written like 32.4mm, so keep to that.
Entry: 4.9mm
